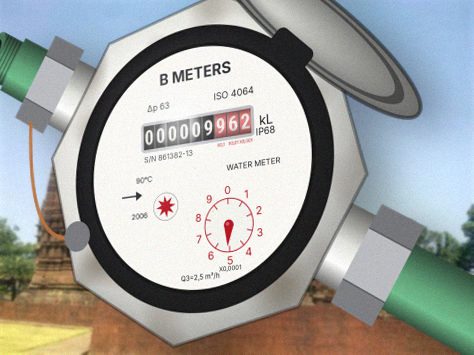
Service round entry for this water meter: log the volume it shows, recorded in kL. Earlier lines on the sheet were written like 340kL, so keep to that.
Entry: 9.9625kL
